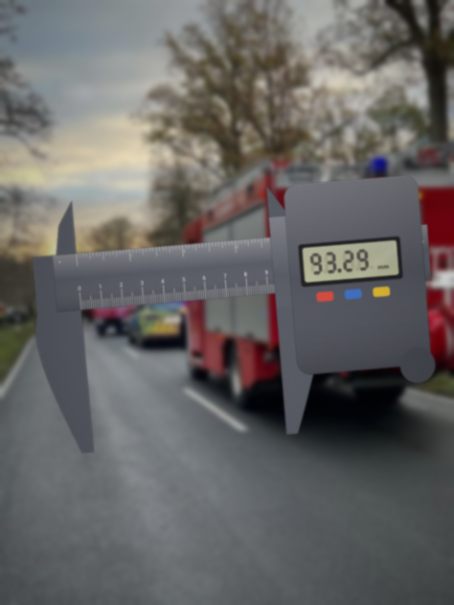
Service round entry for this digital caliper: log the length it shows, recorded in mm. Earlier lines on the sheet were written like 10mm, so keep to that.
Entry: 93.29mm
